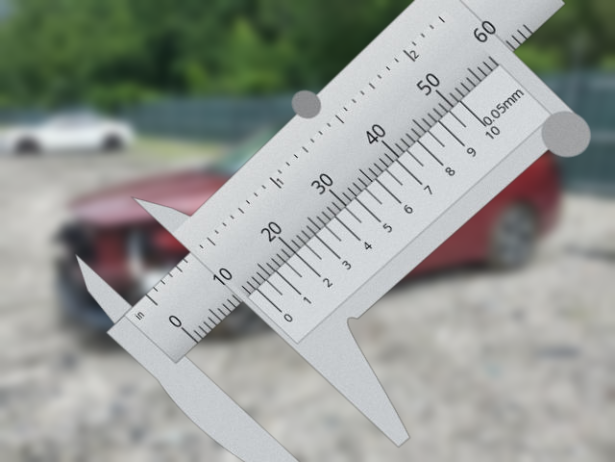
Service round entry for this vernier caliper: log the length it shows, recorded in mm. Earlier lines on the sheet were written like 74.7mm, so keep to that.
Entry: 12.2mm
